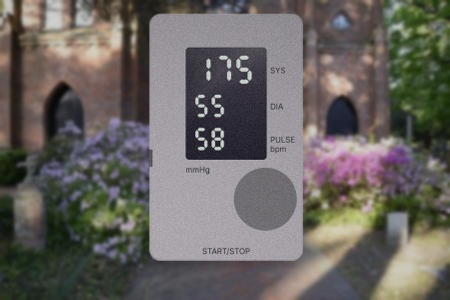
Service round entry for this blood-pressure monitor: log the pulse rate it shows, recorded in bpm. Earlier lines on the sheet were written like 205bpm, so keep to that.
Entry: 58bpm
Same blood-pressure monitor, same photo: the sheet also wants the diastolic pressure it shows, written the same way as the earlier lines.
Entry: 55mmHg
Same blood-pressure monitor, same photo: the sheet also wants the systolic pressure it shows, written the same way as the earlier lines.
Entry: 175mmHg
